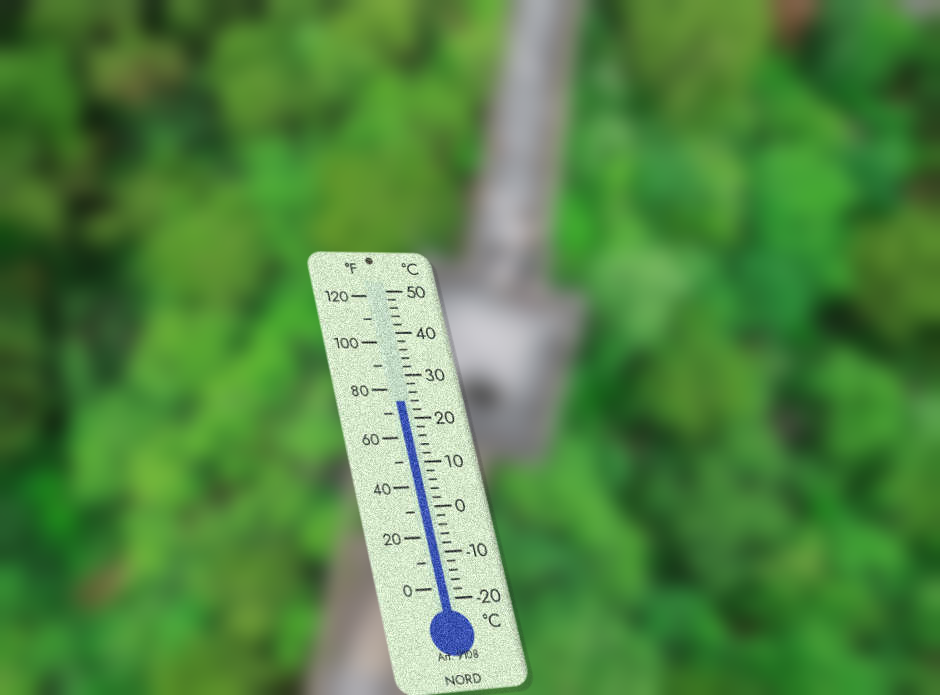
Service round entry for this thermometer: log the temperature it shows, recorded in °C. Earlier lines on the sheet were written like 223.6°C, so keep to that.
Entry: 24°C
